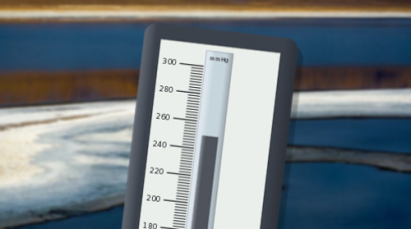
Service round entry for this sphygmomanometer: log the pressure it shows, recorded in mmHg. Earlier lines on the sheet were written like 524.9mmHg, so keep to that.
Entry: 250mmHg
